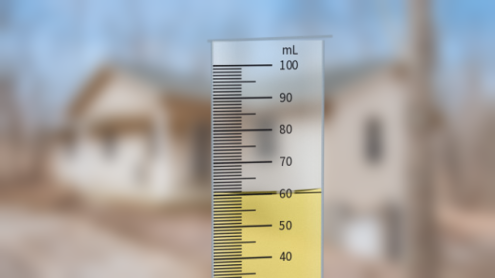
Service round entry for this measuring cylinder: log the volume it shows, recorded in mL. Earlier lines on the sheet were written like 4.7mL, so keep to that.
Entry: 60mL
